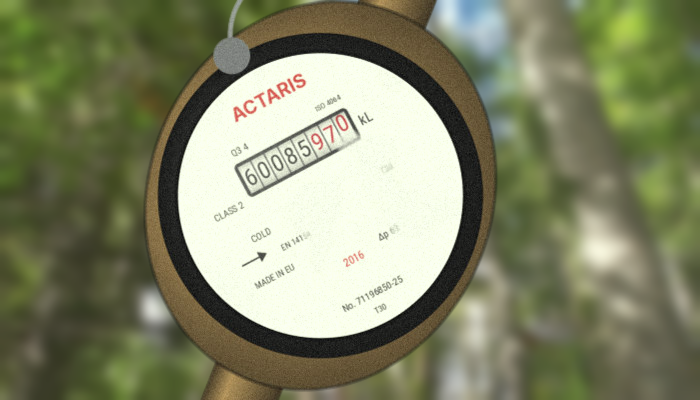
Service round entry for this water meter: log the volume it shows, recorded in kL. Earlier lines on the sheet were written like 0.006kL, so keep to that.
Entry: 60085.970kL
